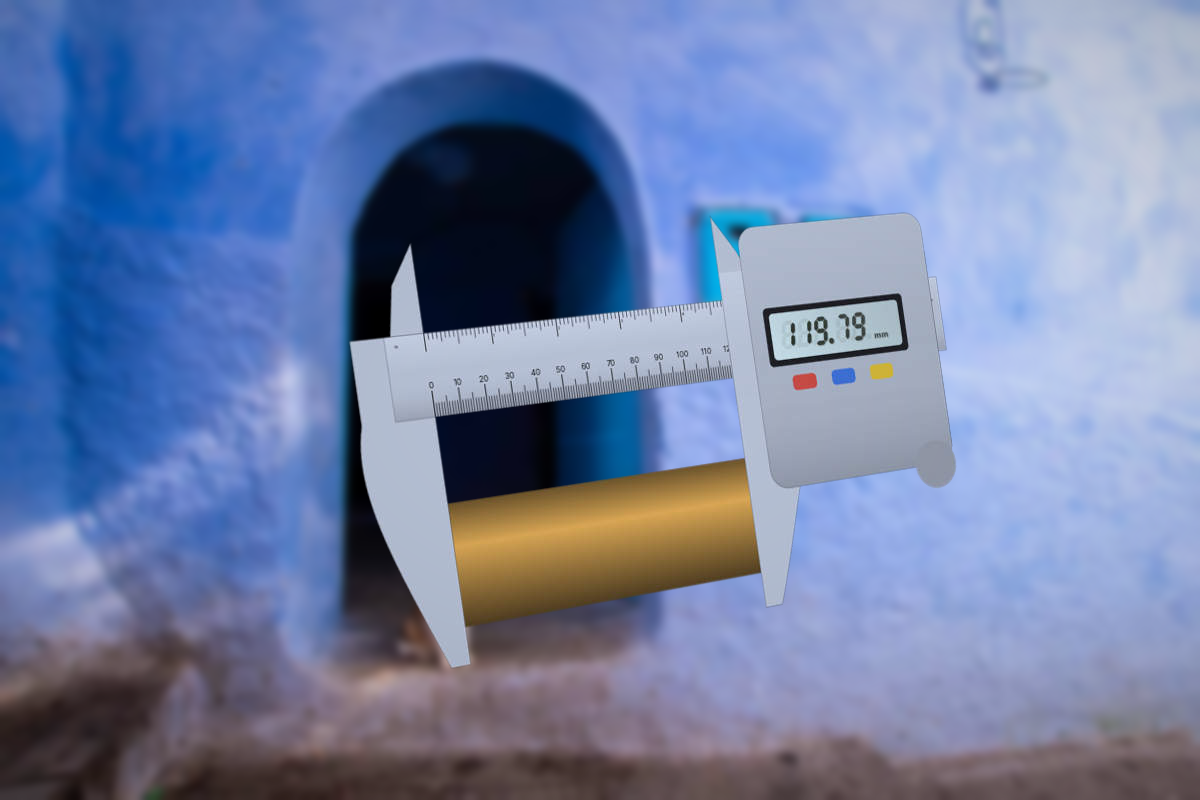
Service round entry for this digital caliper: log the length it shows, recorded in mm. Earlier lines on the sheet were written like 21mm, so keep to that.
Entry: 119.79mm
